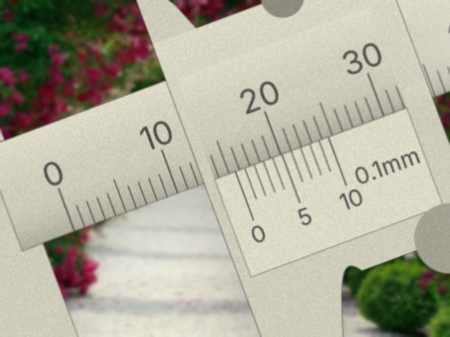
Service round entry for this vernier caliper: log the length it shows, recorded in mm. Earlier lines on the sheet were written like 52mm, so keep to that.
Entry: 15.6mm
